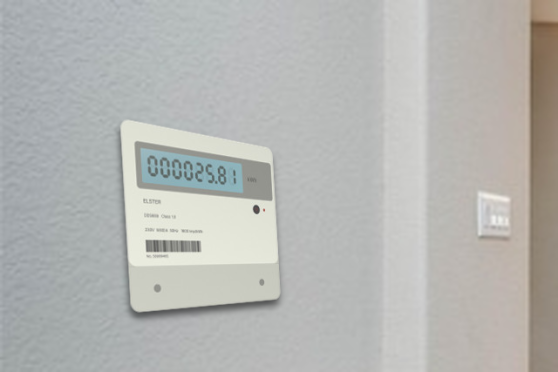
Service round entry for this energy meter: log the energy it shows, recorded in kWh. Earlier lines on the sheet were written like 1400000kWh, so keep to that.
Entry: 25.81kWh
